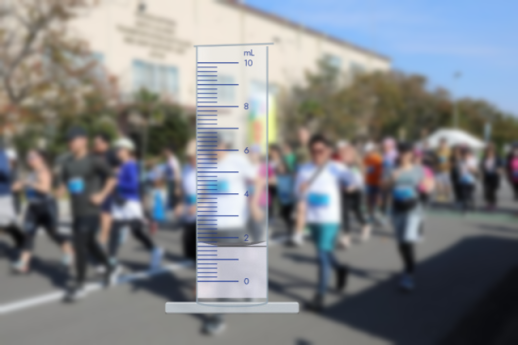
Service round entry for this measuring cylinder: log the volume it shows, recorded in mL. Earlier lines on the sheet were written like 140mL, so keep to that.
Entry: 1.6mL
